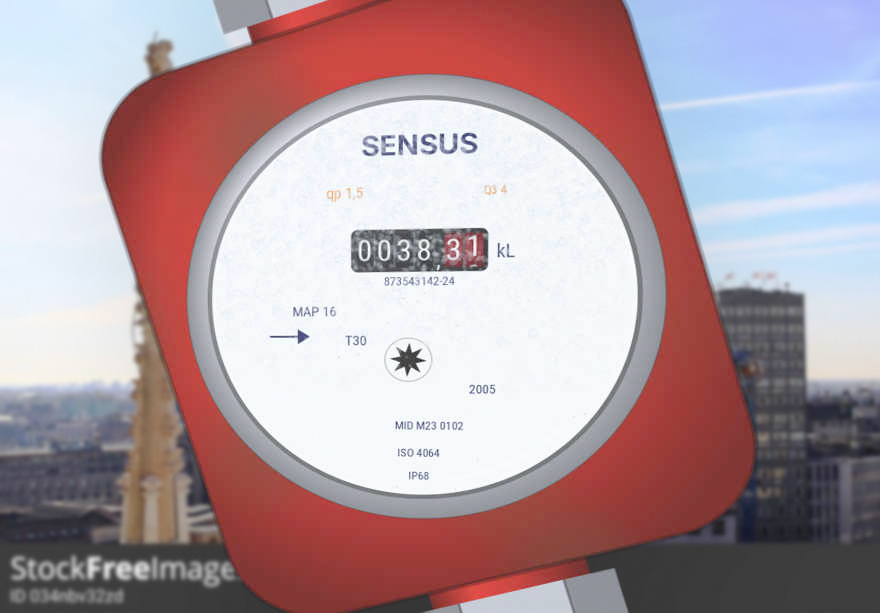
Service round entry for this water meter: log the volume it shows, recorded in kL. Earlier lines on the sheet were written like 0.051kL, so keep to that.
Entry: 38.31kL
